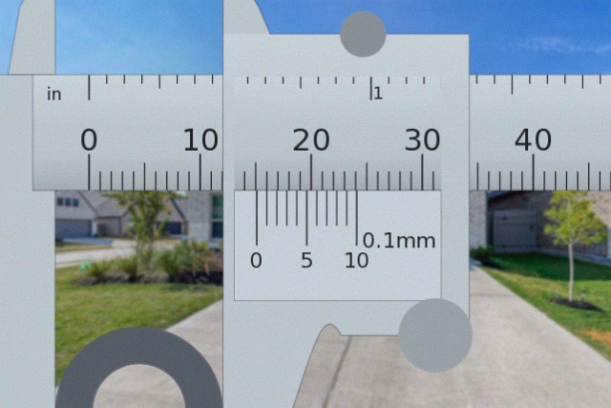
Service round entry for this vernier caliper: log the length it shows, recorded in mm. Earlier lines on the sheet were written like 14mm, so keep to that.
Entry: 15.1mm
